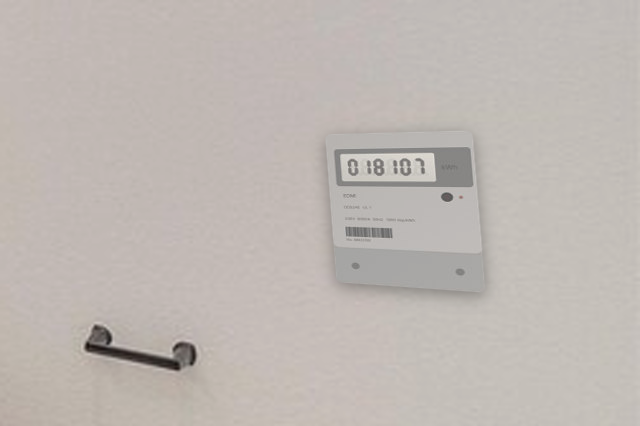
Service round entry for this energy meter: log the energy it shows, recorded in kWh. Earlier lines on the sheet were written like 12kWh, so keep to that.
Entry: 18107kWh
